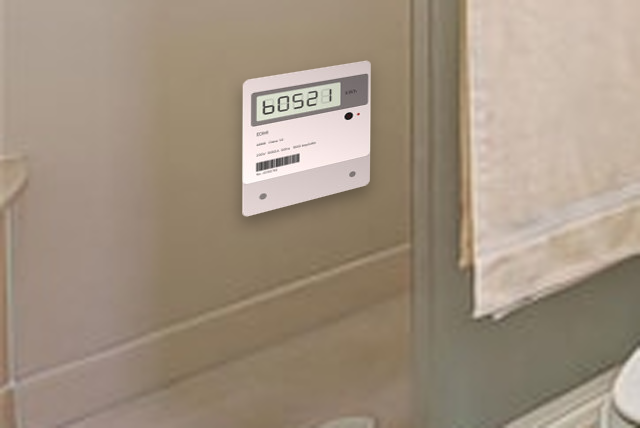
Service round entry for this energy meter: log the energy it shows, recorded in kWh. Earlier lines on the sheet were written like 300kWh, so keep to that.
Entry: 60521kWh
